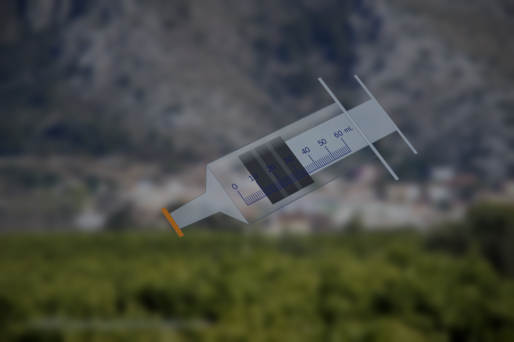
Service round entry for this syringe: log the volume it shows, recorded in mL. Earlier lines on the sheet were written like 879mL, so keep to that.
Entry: 10mL
